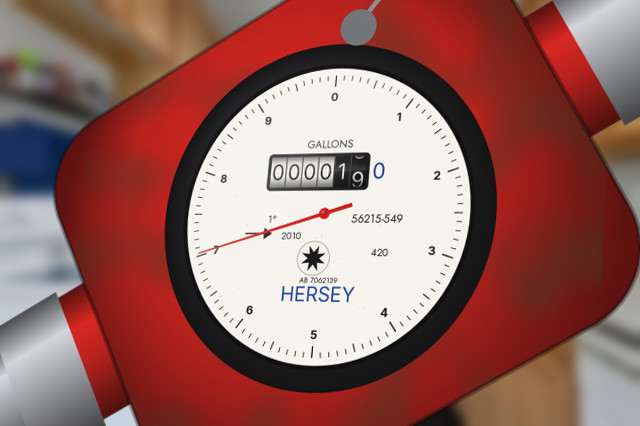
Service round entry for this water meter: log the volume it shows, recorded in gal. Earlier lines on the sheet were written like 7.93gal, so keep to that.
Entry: 187.0gal
